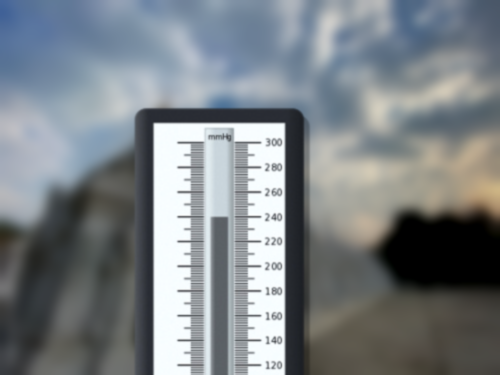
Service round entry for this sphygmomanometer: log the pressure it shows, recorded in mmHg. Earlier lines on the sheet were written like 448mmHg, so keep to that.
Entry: 240mmHg
